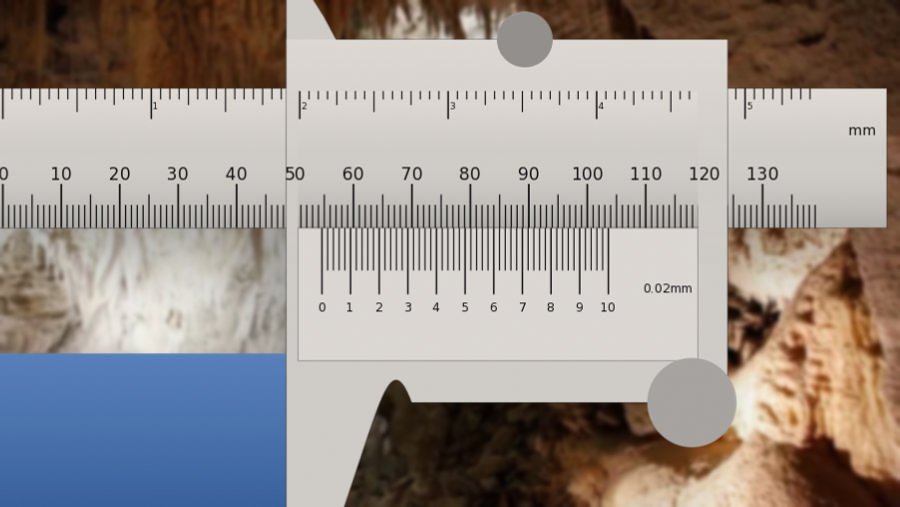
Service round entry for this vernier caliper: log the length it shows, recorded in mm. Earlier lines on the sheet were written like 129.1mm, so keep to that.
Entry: 54.6mm
